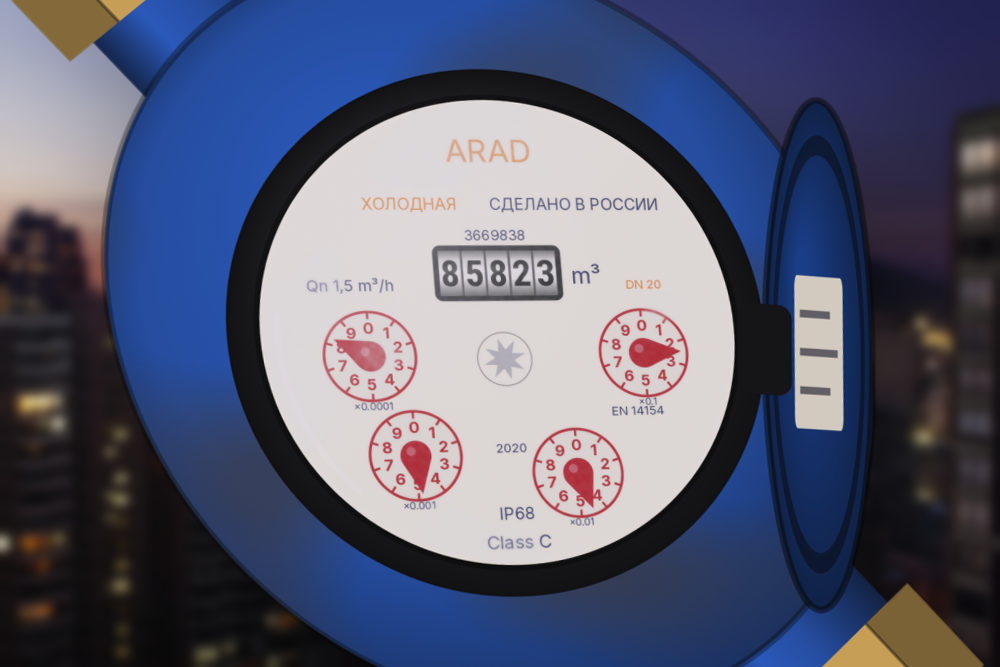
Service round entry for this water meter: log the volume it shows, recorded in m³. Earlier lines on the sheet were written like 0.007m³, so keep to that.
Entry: 85823.2448m³
